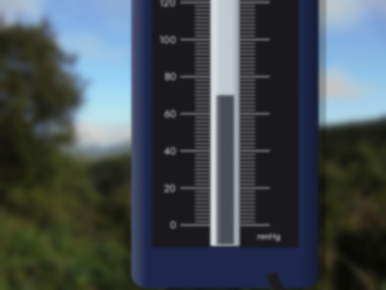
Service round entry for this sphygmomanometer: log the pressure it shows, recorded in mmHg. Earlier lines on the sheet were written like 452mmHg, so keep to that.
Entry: 70mmHg
